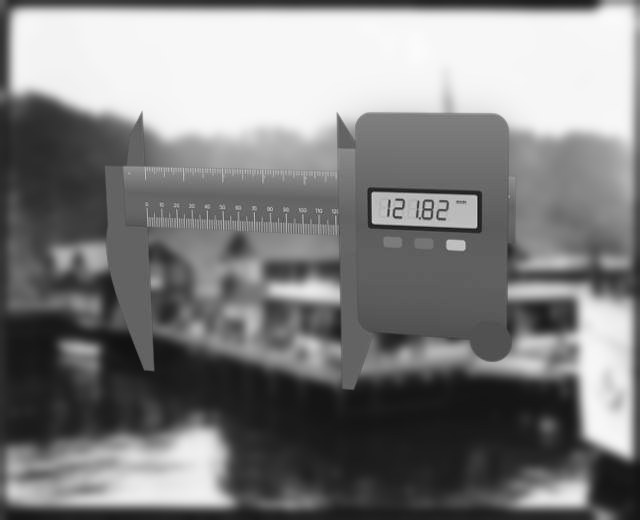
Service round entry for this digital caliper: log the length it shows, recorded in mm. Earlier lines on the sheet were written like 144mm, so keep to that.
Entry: 121.82mm
